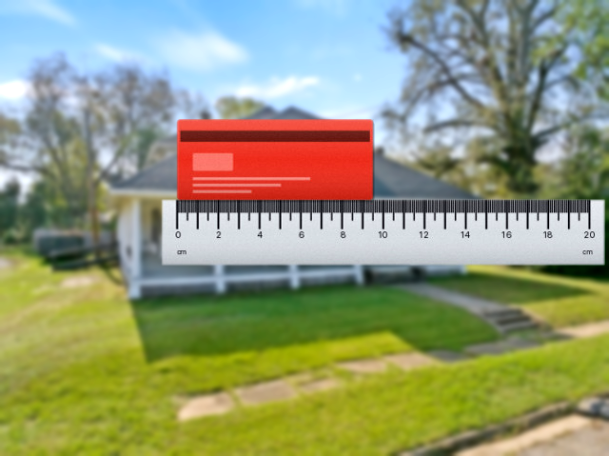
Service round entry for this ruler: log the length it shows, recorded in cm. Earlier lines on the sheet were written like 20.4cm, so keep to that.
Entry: 9.5cm
